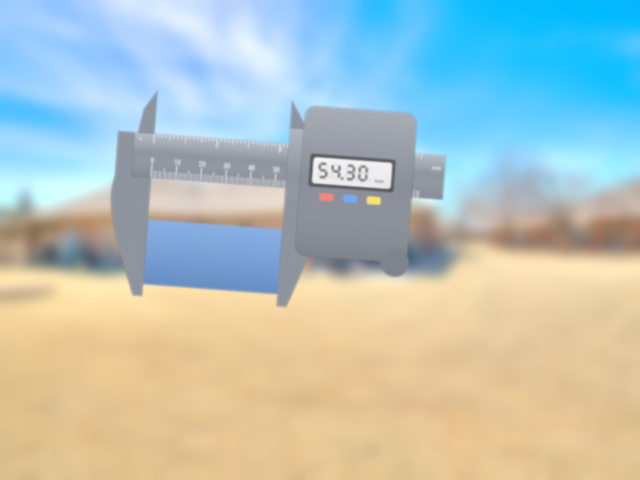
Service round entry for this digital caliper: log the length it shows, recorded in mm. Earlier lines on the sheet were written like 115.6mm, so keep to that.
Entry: 54.30mm
